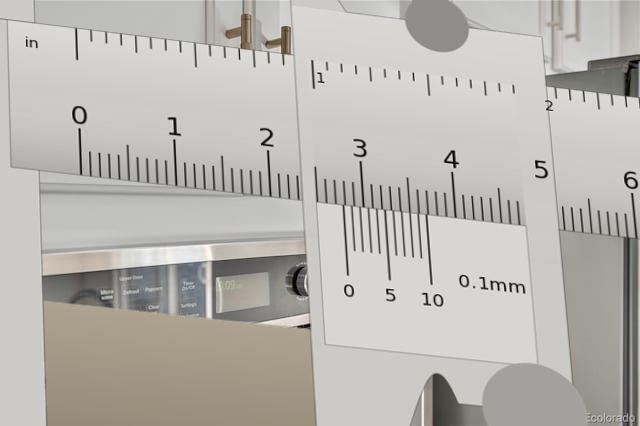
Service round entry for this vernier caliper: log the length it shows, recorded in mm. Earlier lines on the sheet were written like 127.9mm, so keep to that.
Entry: 27.8mm
